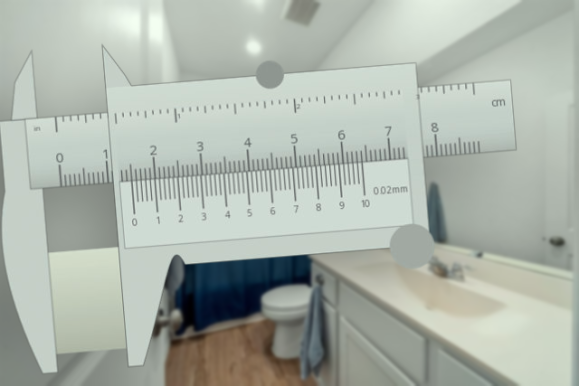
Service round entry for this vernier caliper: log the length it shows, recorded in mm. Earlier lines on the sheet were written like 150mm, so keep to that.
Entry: 15.0mm
